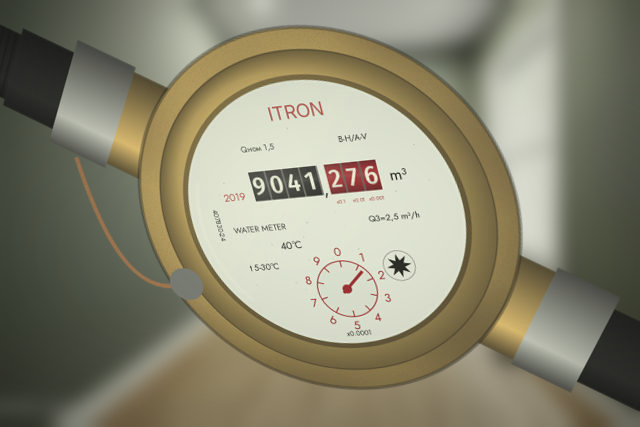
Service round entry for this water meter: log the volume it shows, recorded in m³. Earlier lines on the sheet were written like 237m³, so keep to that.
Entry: 9041.2761m³
